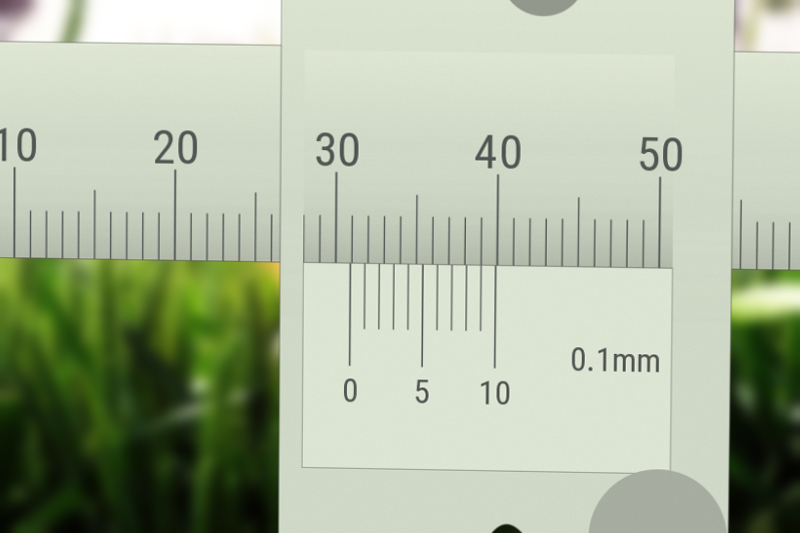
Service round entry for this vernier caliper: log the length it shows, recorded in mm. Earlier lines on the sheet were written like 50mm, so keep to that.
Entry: 30.9mm
